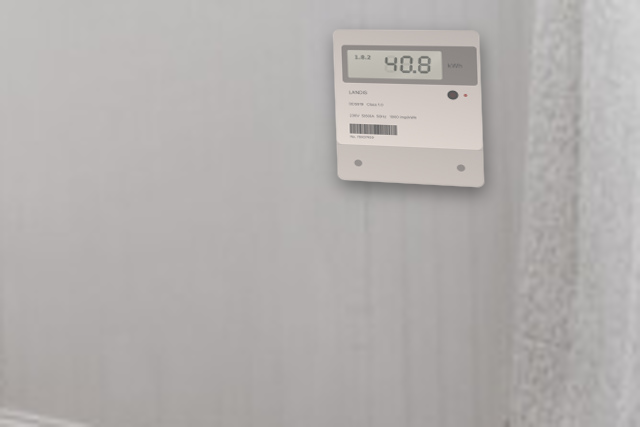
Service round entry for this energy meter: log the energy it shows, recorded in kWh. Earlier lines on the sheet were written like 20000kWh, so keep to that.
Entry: 40.8kWh
